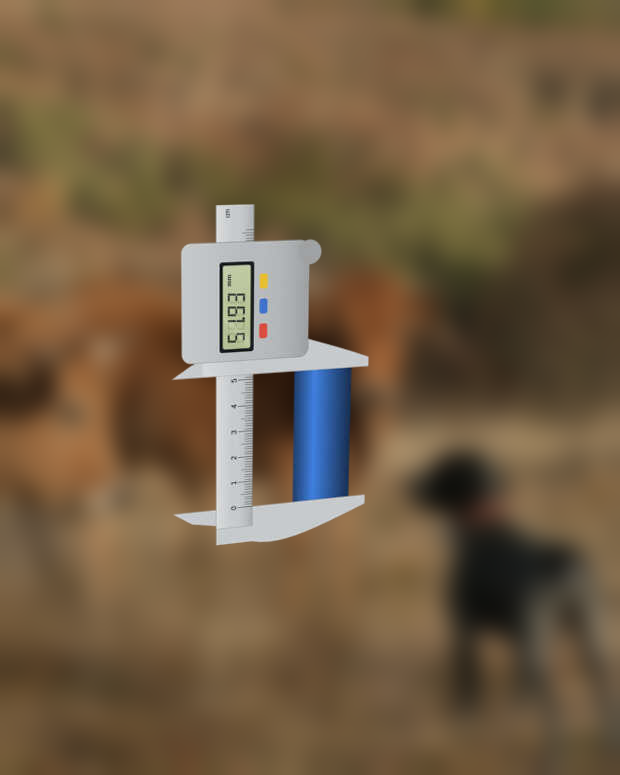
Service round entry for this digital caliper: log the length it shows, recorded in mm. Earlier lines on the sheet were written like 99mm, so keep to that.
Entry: 51.93mm
